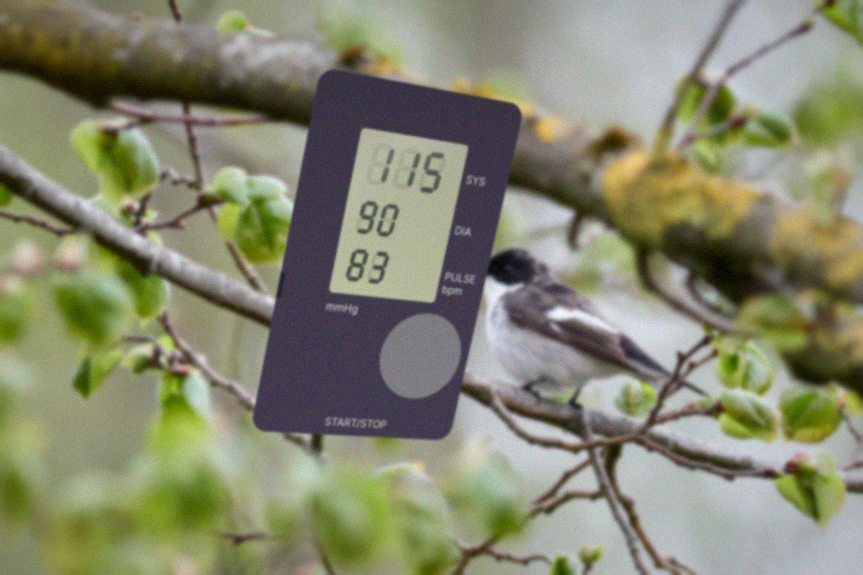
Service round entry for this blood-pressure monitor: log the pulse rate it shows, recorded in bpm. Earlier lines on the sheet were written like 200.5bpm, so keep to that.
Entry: 83bpm
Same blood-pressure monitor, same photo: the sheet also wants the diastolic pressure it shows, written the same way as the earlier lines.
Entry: 90mmHg
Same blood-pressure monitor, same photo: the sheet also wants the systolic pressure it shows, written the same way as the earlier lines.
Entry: 115mmHg
